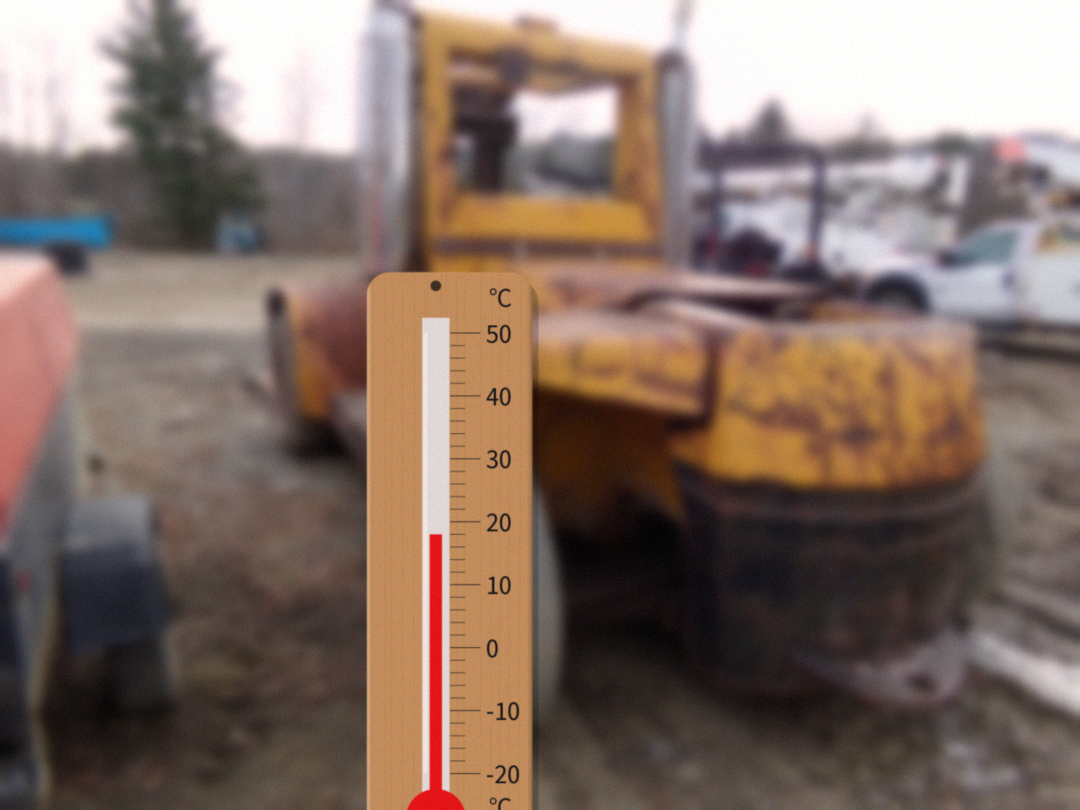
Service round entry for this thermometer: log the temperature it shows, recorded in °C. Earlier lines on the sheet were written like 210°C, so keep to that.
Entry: 18°C
